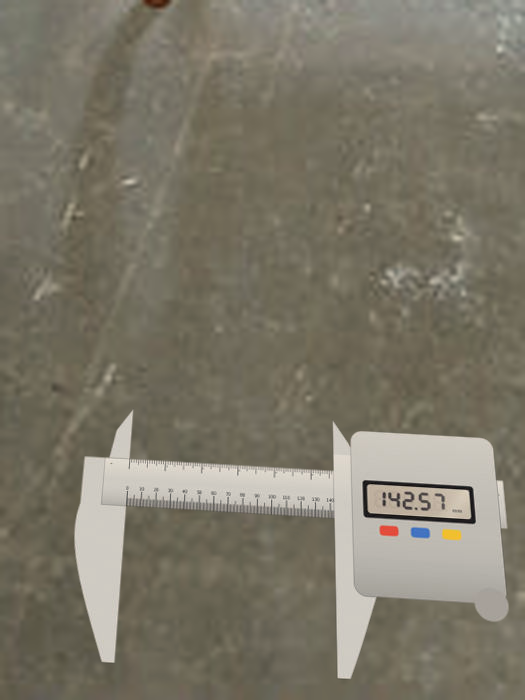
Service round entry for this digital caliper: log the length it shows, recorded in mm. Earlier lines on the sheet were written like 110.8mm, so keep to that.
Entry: 142.57mm
